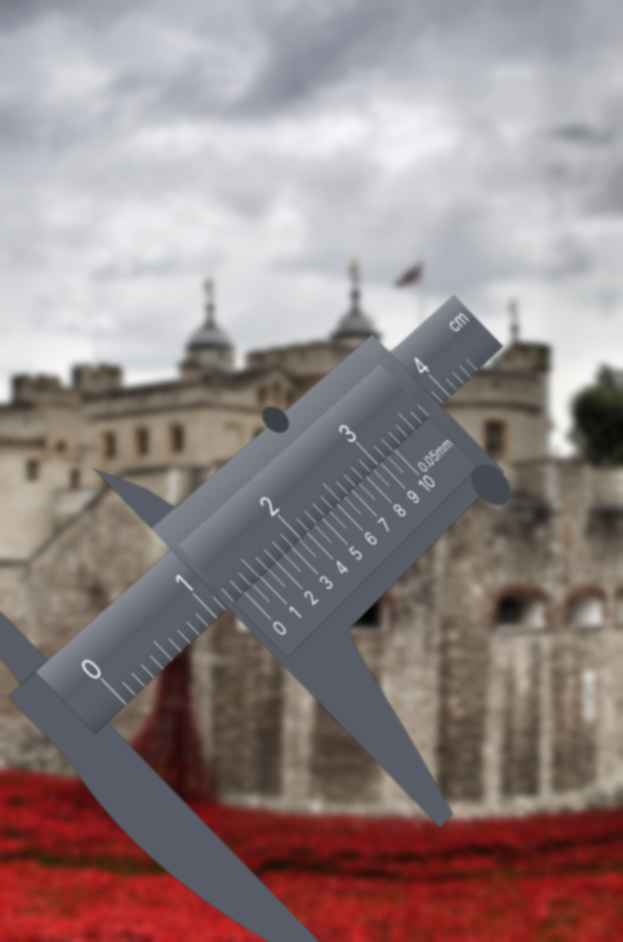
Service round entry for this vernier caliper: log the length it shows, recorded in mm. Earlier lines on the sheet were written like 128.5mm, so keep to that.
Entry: 13.2mm
